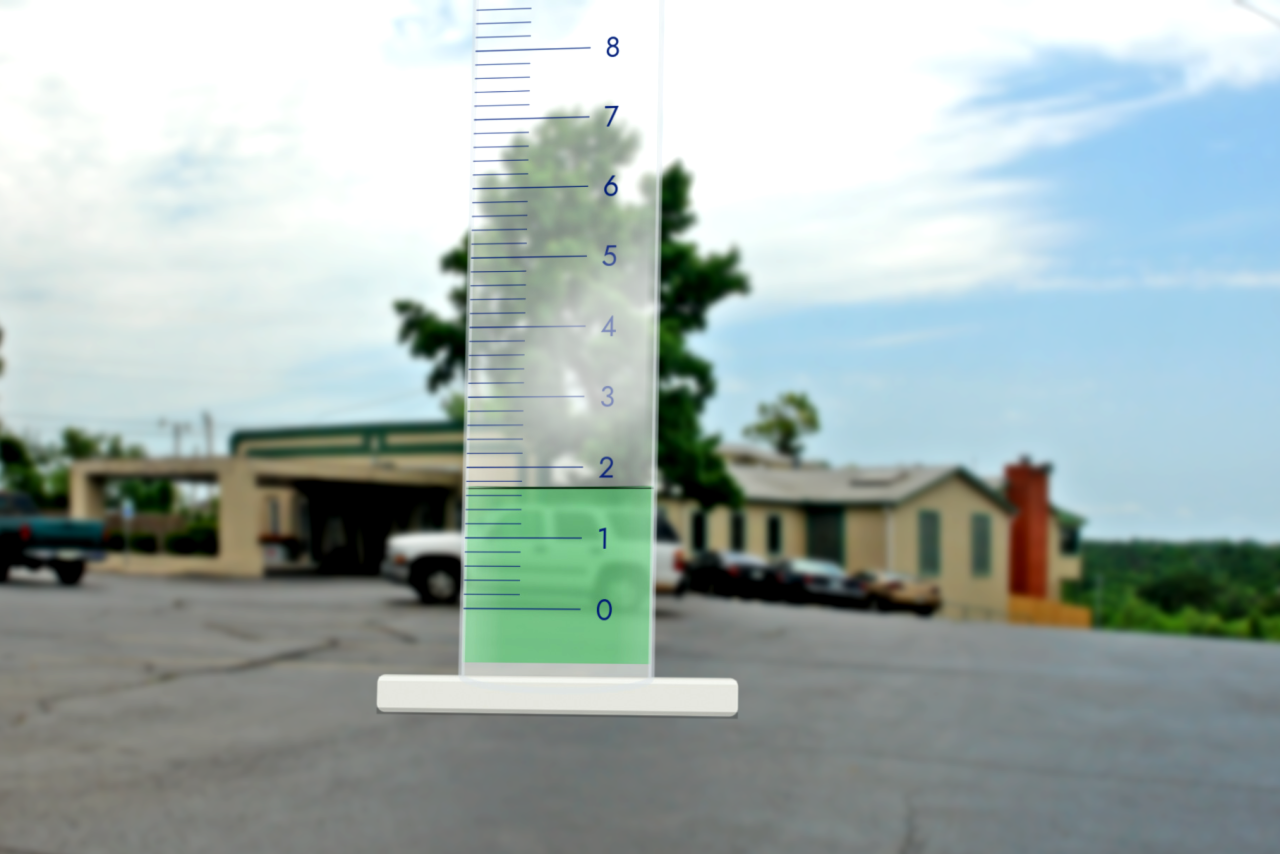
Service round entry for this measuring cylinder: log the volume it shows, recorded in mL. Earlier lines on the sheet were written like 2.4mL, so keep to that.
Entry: 1.7mL
